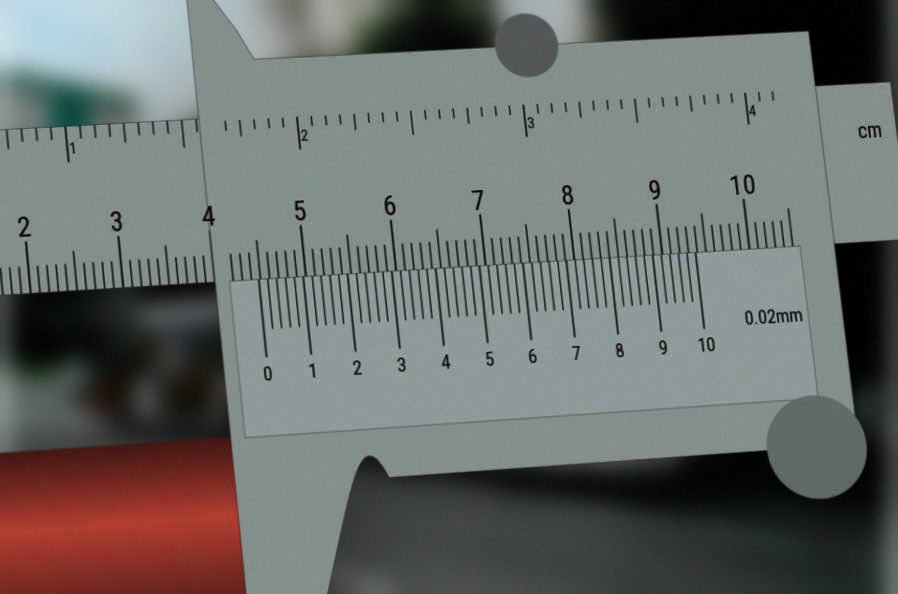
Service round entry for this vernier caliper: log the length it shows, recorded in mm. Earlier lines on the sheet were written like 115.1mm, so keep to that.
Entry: 44.8mm
